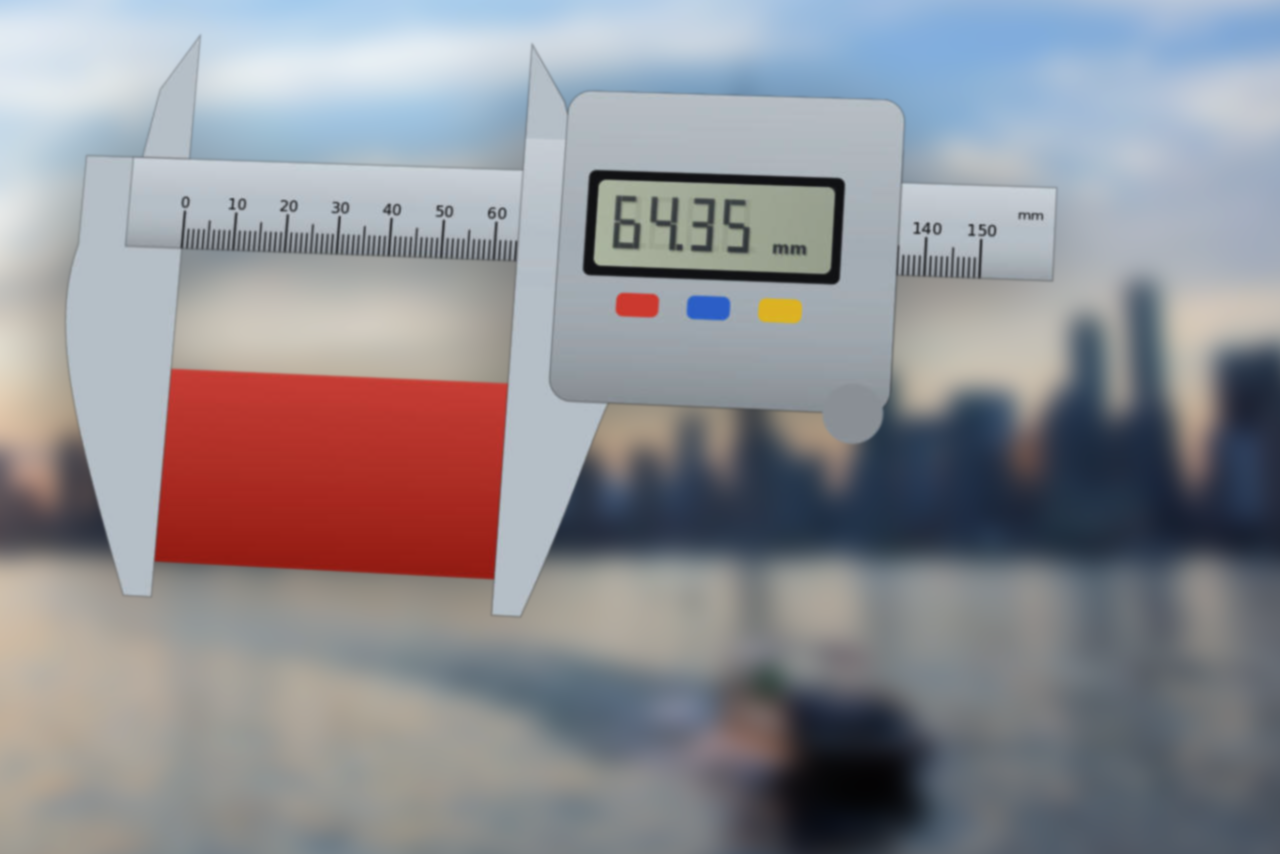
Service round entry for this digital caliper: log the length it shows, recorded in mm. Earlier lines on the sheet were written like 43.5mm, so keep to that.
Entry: 64.35mm
